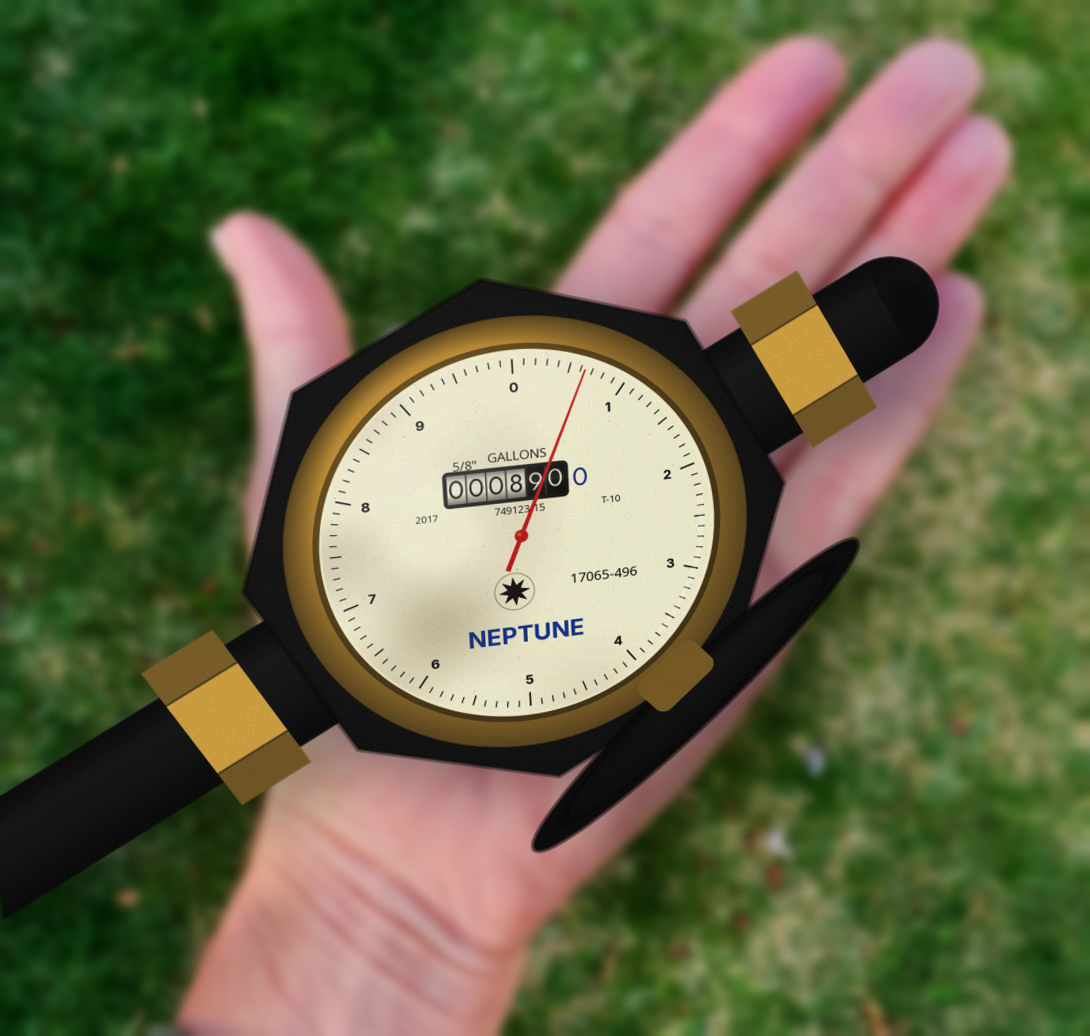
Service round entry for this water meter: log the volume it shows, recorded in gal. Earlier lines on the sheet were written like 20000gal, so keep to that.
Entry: 8900.6gal
